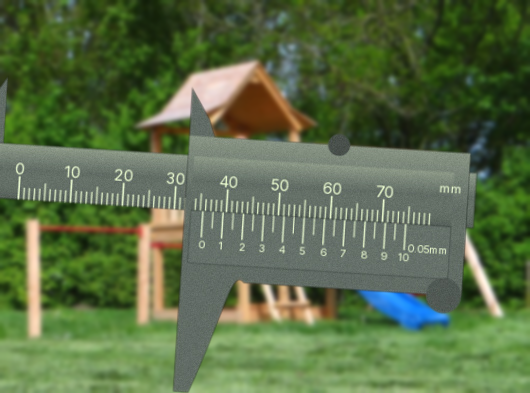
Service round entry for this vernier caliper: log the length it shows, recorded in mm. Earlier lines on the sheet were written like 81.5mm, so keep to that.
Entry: 35.5mm
